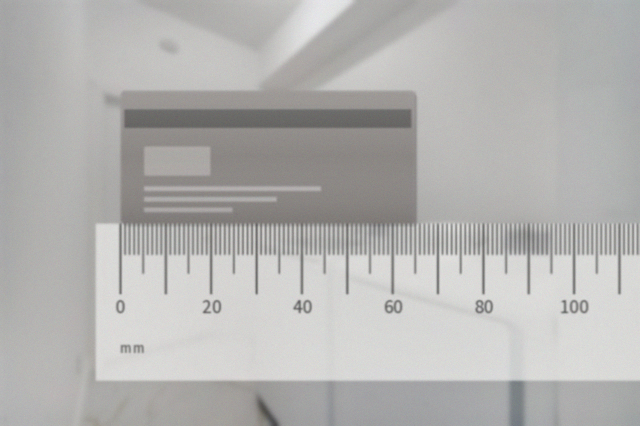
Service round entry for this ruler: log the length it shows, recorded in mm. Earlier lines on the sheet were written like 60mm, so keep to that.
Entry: 65mm
